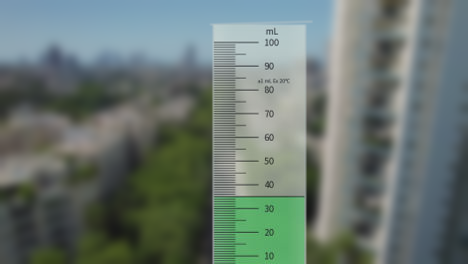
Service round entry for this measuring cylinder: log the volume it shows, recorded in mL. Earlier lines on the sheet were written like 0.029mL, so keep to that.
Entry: 35mL
